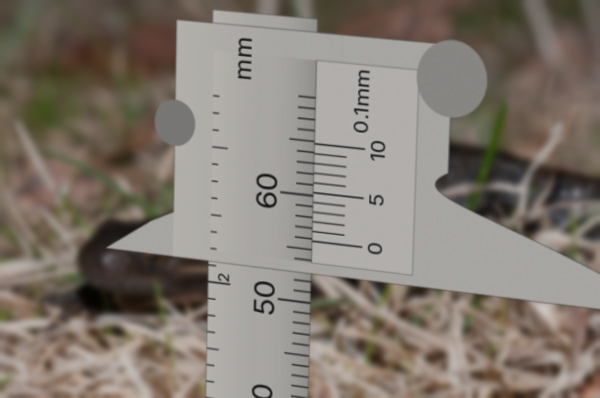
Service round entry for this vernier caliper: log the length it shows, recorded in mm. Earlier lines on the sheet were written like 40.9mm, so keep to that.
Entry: 55.8mm
